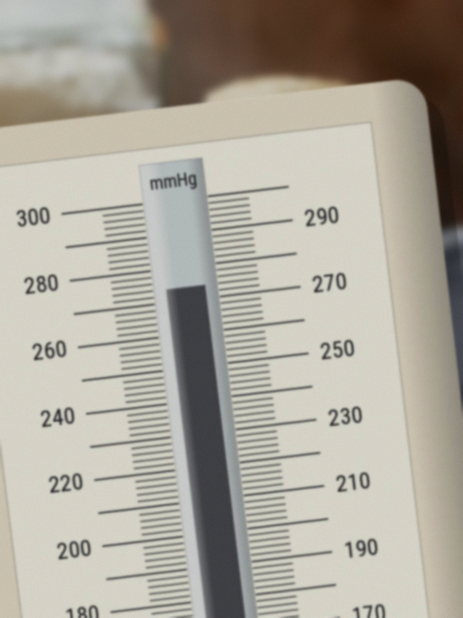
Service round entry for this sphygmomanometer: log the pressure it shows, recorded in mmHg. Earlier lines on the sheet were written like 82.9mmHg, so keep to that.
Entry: 274mmHg
